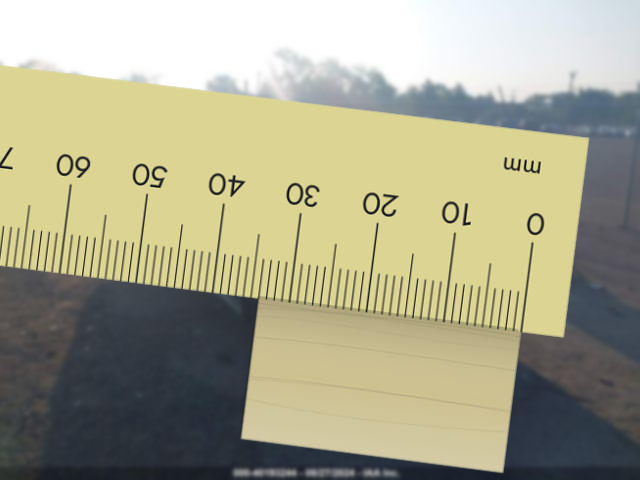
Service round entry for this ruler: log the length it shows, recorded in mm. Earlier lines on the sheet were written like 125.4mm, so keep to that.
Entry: 34mm
